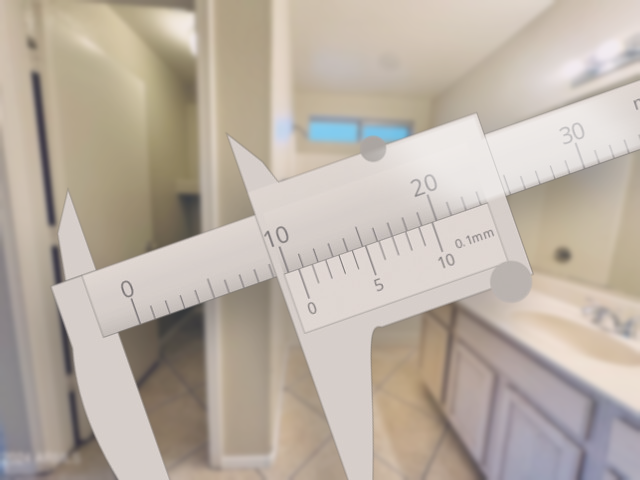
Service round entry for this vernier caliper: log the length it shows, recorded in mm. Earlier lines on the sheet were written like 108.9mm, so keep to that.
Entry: 10.7mm
